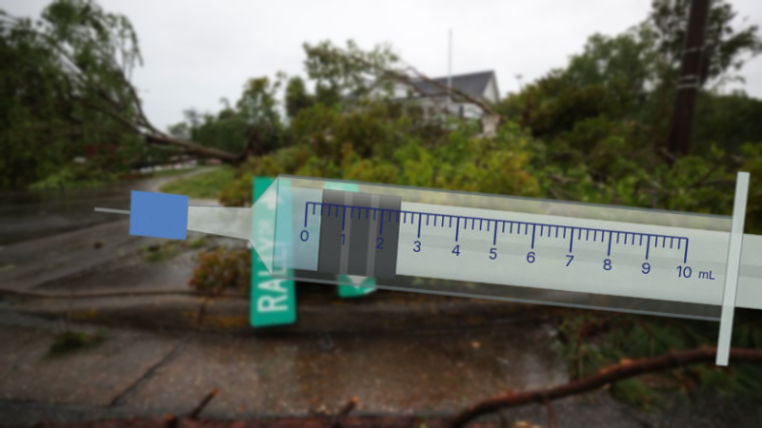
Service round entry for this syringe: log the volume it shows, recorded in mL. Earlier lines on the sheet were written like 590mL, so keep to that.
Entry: 0.4mL
